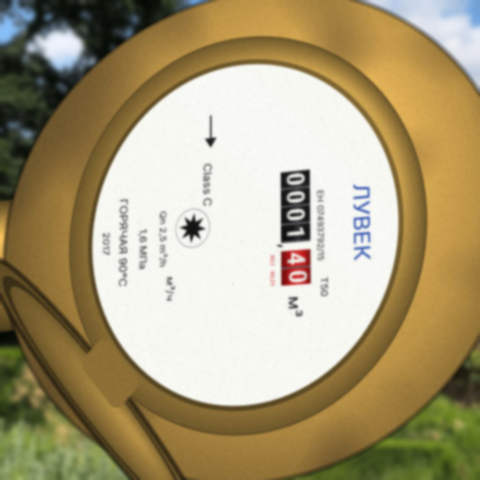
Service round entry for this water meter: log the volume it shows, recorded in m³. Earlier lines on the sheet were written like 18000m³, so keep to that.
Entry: 1.40m³
